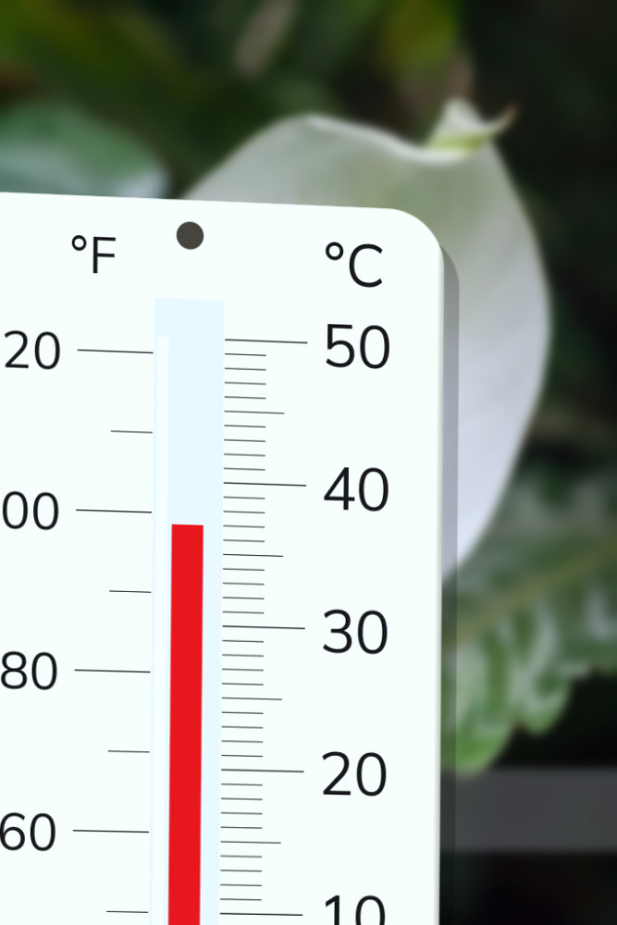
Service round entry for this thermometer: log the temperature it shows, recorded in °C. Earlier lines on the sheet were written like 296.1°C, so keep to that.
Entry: 37°C
